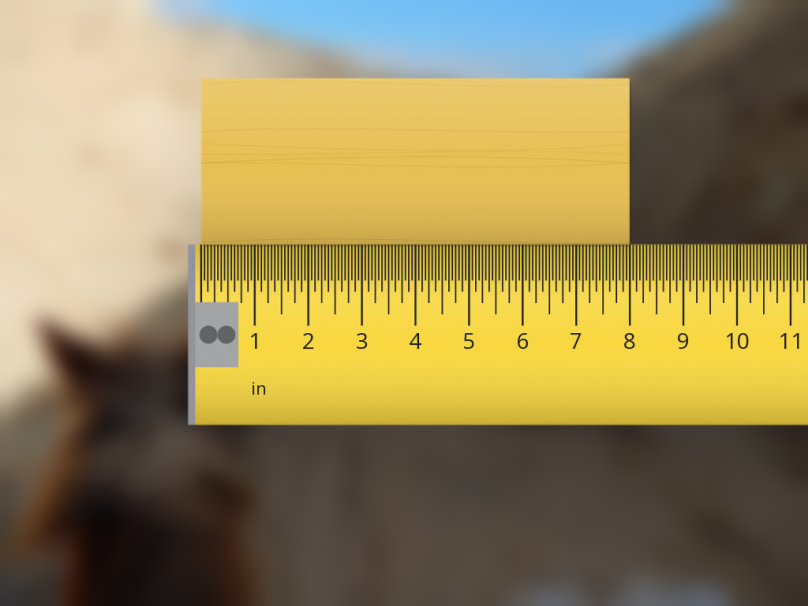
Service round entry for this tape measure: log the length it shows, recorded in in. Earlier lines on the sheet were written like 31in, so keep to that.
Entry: 8in
